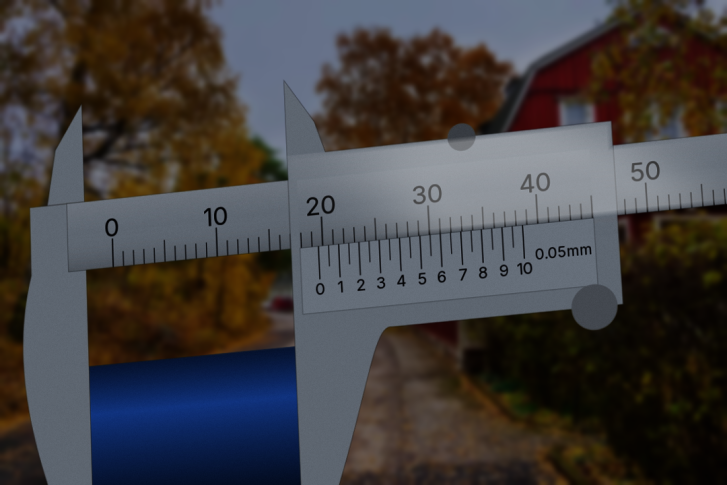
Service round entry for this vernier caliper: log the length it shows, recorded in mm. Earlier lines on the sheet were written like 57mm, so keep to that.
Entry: 19.6mm
